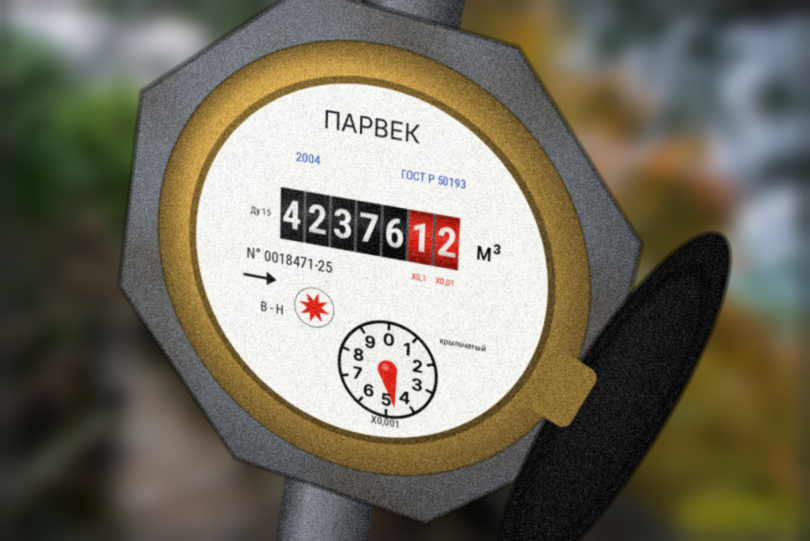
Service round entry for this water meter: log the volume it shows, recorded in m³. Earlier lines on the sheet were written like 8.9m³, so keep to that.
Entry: 42376.124m³
